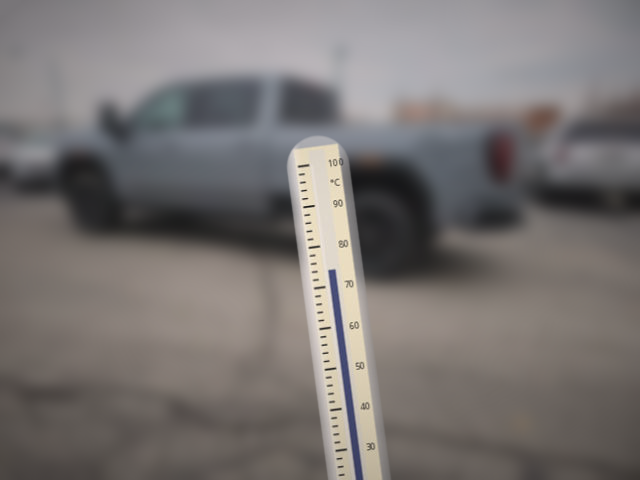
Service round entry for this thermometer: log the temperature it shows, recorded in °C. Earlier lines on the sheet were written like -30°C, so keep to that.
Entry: 74°C
